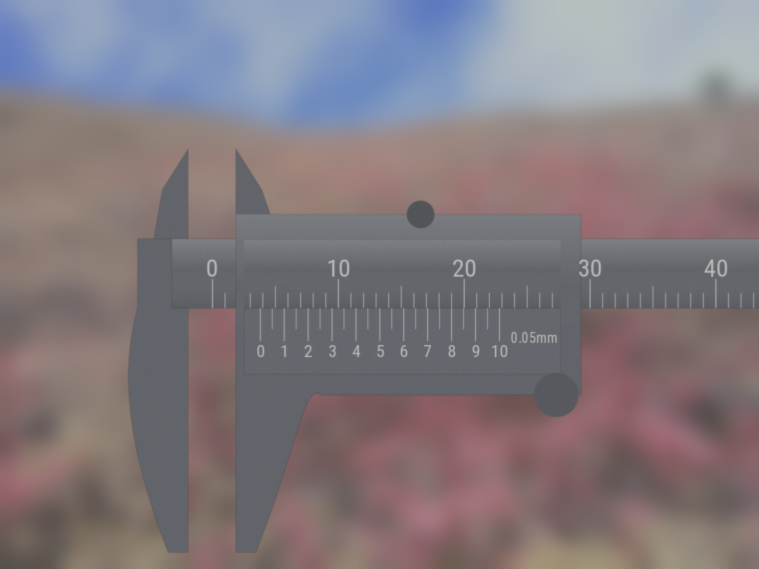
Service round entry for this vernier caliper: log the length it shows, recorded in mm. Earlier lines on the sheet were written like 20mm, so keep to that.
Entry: 3.8mm
